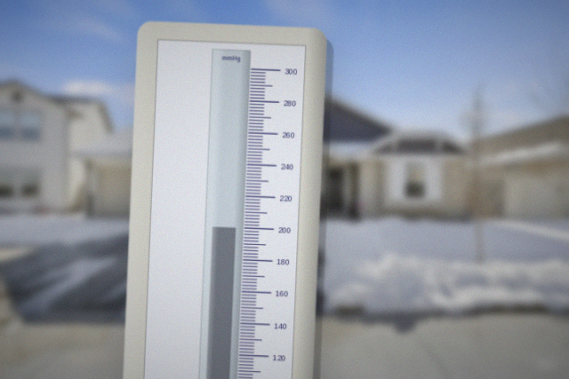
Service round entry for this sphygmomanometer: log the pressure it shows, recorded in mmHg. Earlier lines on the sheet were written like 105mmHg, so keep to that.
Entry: 200mmHg
